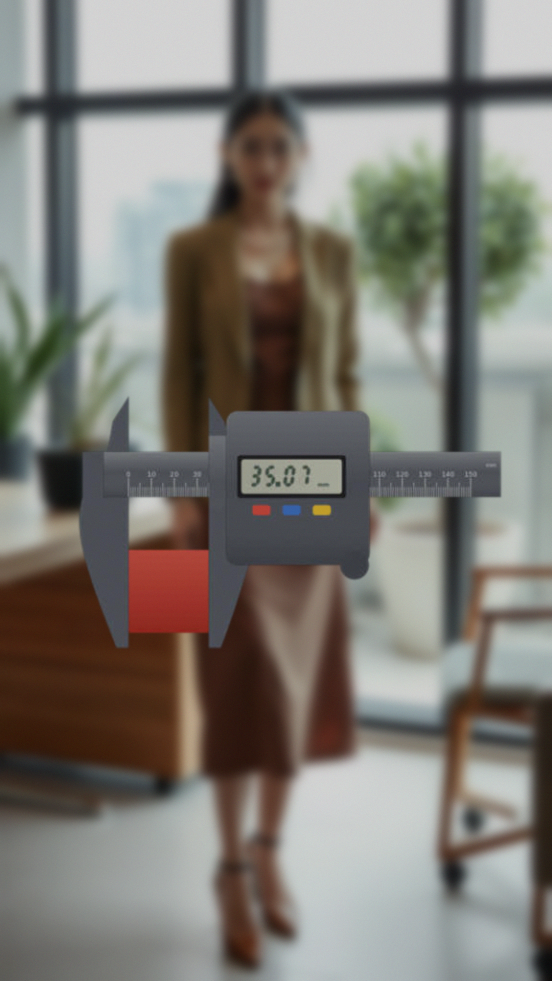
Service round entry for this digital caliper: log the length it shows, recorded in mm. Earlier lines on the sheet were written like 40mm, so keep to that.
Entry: 35.07mm
